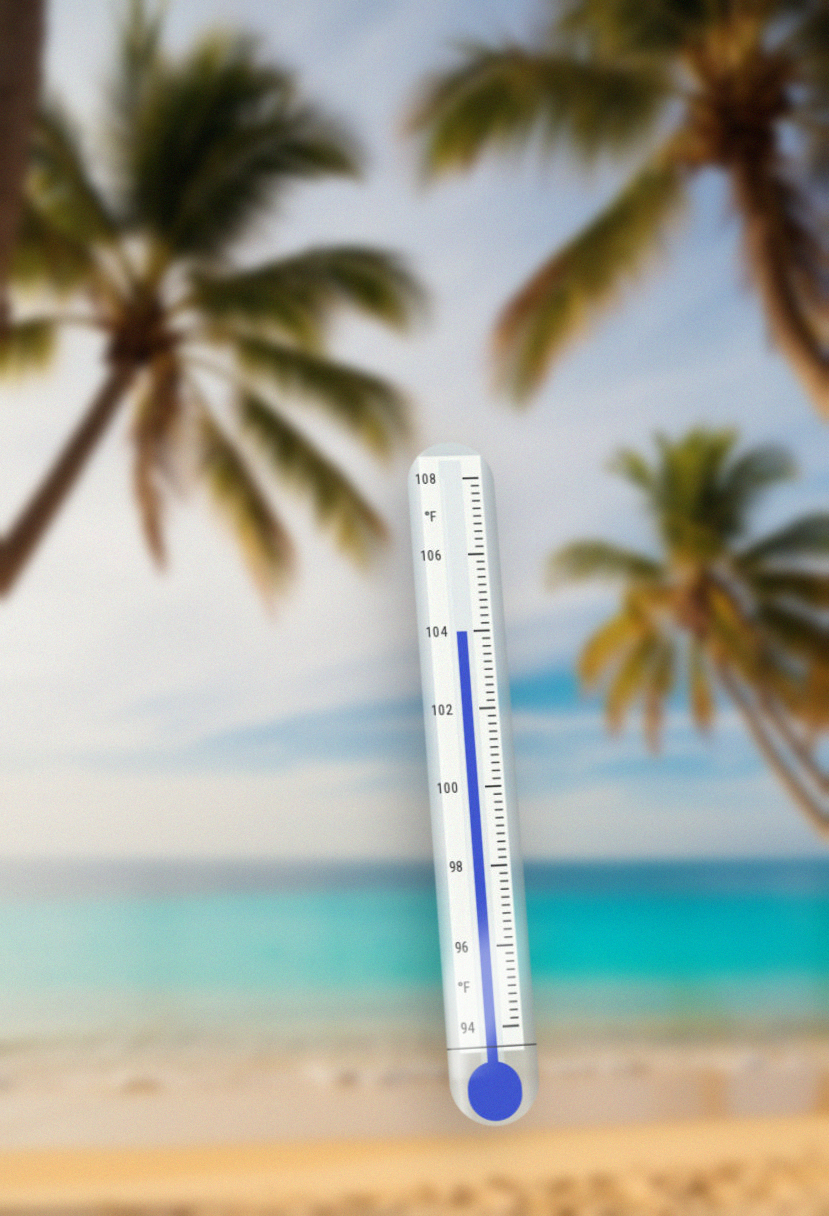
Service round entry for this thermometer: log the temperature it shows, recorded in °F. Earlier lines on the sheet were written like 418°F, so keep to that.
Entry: 104°F
